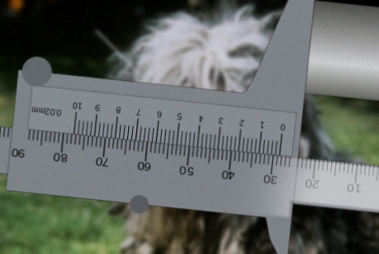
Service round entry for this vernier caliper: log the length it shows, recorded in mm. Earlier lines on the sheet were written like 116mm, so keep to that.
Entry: 28.5mm
